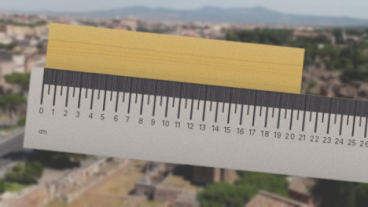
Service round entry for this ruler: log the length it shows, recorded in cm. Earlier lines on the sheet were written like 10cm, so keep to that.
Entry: 20.5cm
